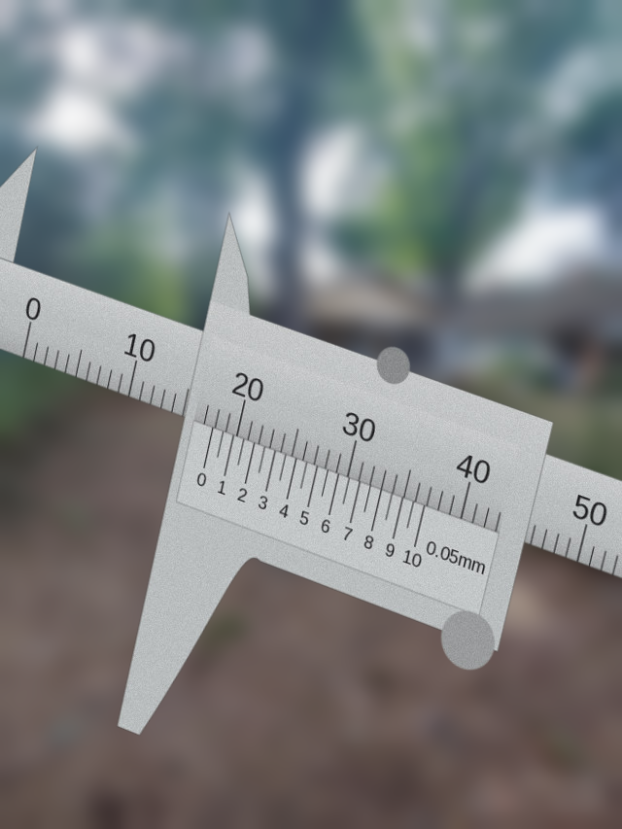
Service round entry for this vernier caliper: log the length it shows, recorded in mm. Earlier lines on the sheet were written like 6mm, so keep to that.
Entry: 17.8mm
